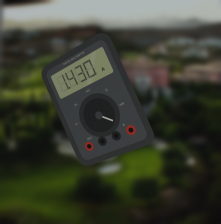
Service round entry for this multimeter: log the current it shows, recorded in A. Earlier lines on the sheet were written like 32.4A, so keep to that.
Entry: 1.430A
